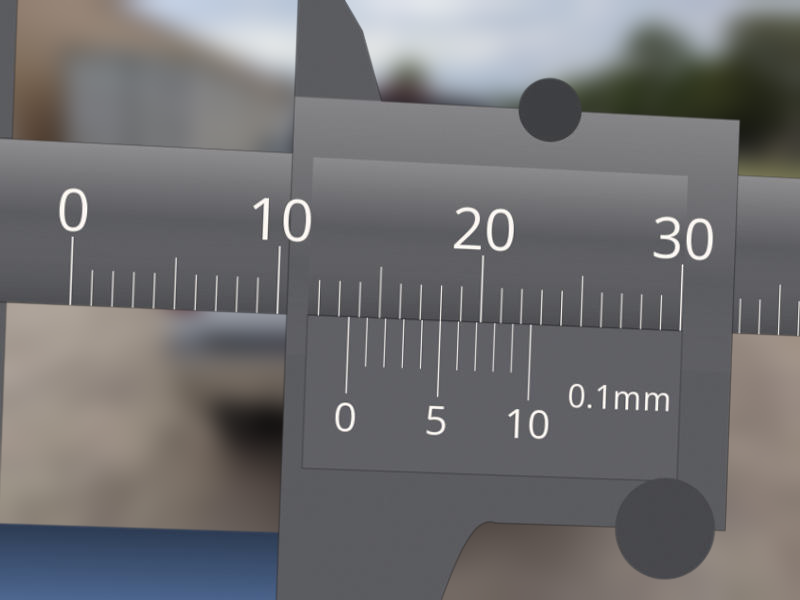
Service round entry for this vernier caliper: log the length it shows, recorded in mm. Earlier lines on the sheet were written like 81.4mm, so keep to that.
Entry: 13.5mm
